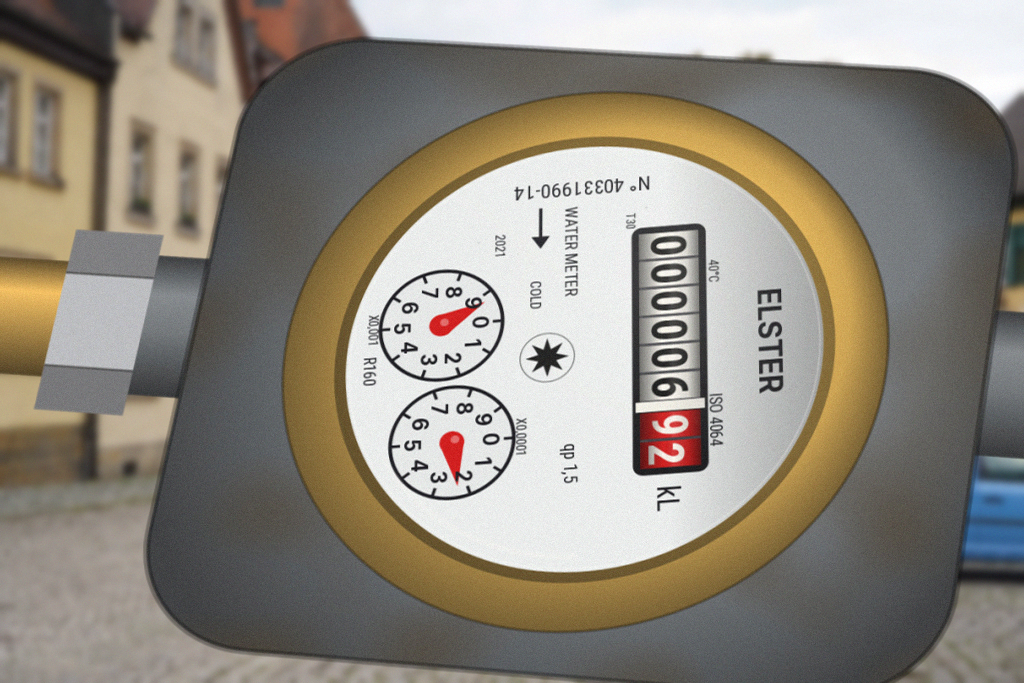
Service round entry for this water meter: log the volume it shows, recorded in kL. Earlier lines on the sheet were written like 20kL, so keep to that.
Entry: 6.9192kL
